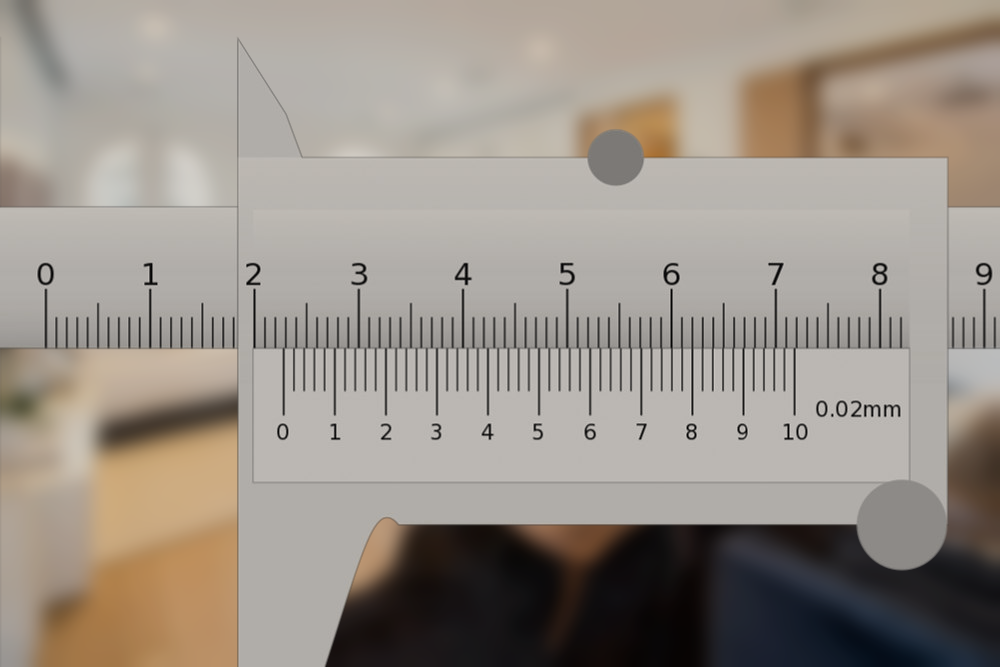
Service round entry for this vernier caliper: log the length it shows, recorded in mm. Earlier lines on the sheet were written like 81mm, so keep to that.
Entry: 22.8mm
